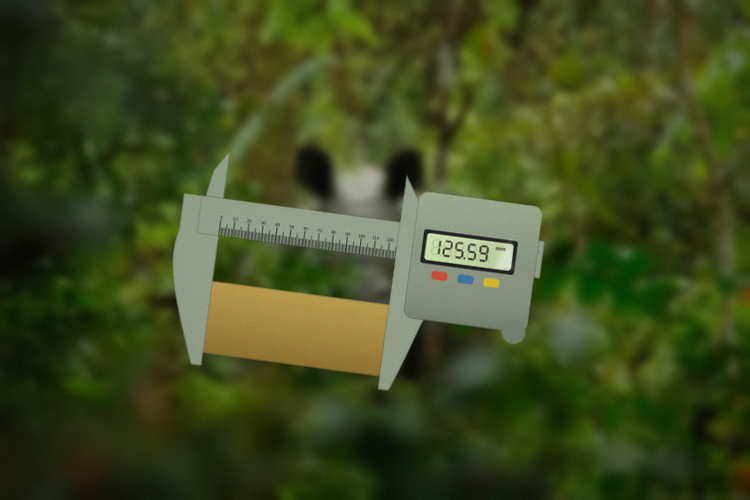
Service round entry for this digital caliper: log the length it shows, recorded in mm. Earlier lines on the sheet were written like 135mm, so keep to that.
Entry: 125.59mm
